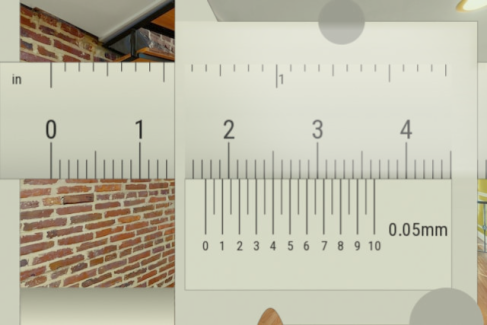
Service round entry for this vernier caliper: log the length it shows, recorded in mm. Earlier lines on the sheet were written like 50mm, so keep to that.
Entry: 17.4mm
